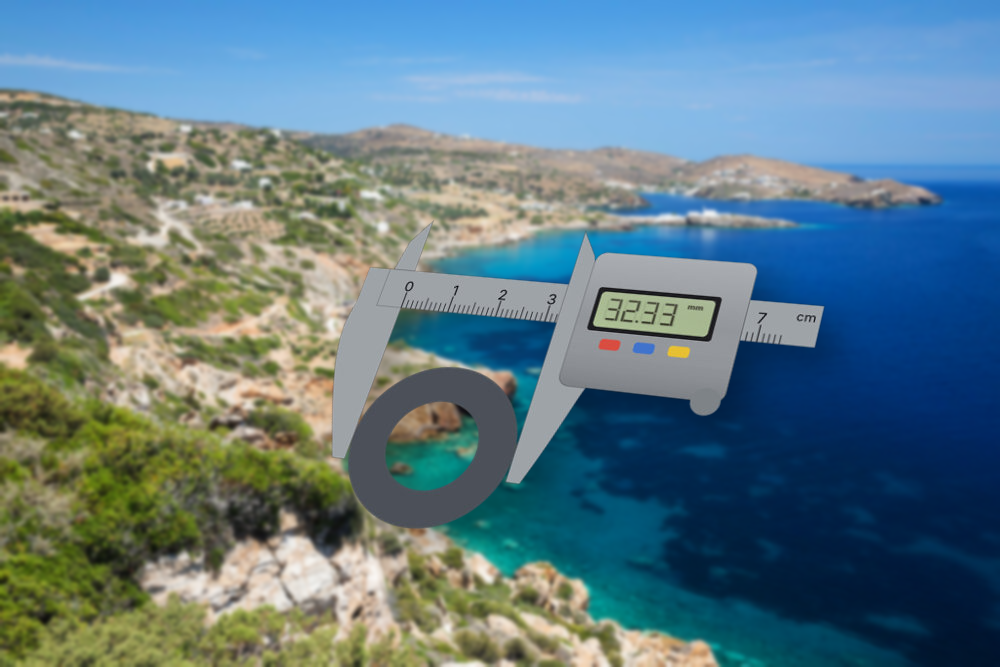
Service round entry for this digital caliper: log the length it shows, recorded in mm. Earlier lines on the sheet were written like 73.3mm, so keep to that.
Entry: 32.33mm
